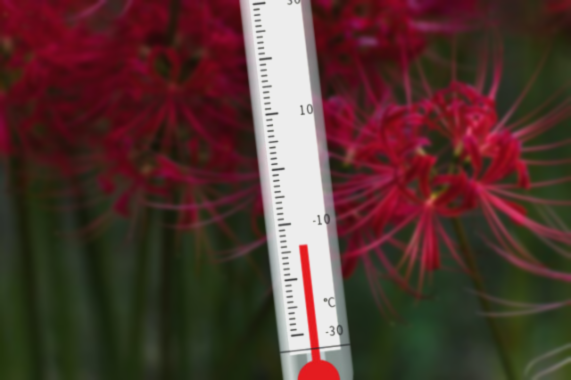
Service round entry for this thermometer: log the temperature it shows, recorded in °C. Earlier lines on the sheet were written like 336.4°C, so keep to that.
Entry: -14°C
